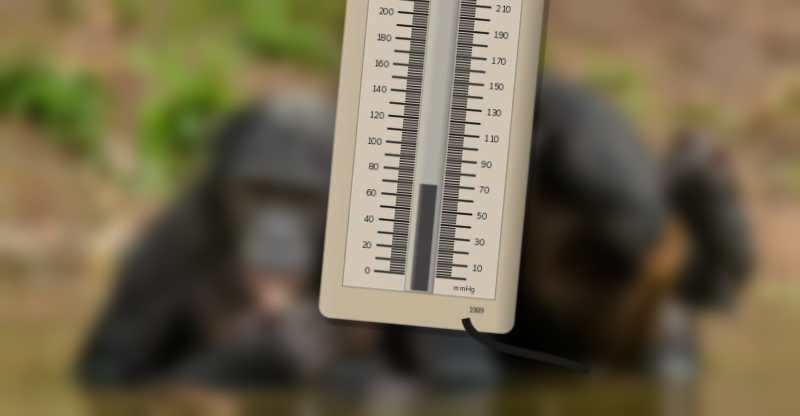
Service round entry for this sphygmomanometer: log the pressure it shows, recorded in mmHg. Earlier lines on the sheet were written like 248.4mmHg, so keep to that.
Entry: 70mmHg
